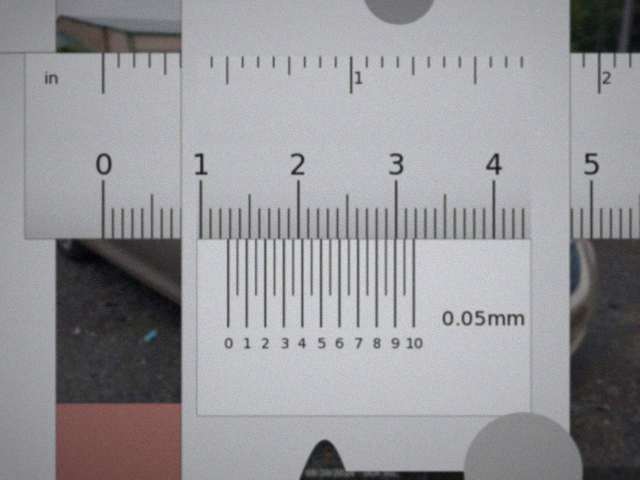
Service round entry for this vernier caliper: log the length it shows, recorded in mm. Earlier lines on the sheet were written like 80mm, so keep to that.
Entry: 12.8mm
